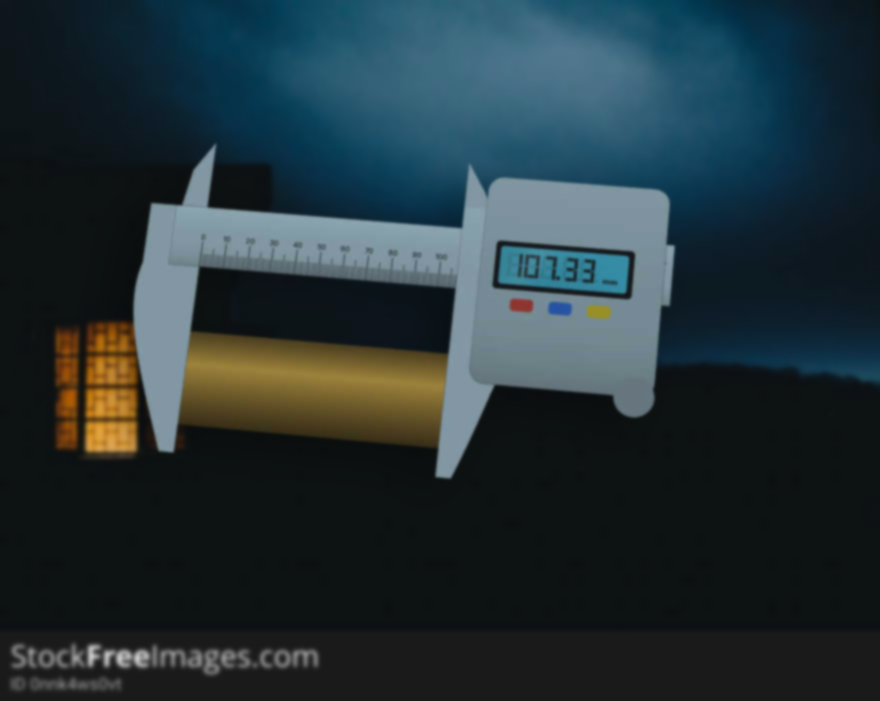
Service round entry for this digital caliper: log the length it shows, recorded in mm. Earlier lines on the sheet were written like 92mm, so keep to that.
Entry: 107.33mm
